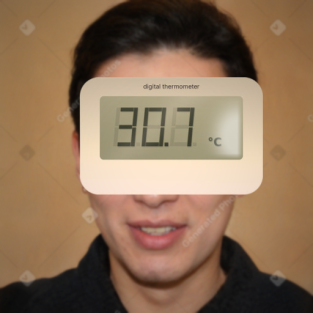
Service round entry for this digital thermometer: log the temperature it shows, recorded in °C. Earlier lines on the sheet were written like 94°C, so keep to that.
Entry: 30.7°C
